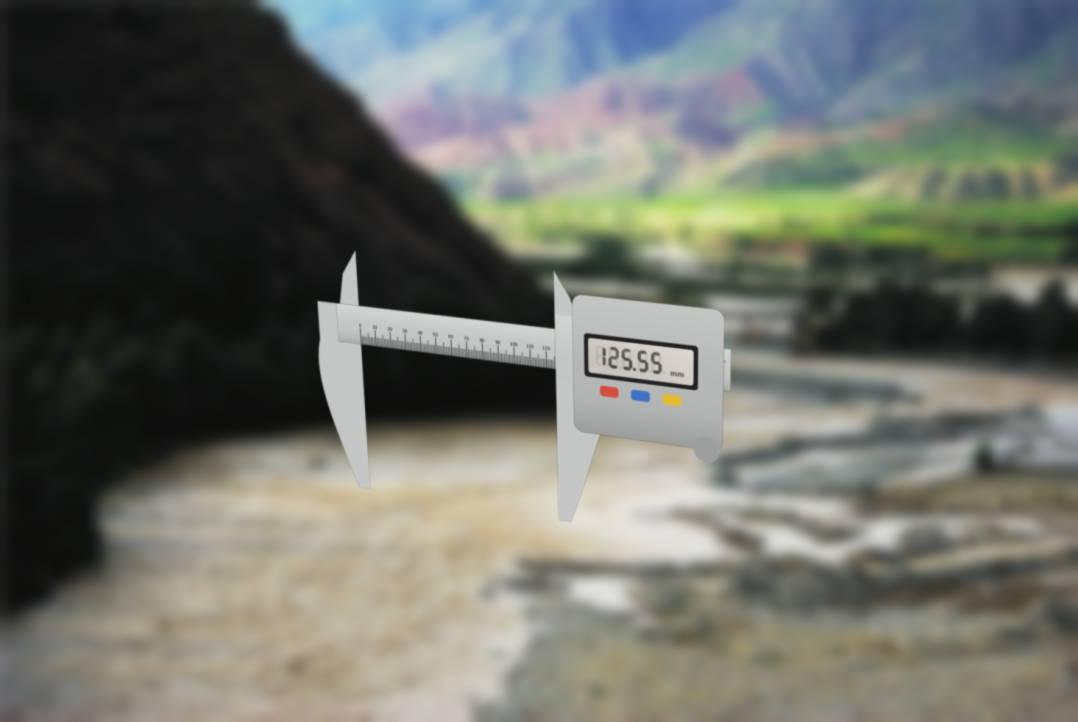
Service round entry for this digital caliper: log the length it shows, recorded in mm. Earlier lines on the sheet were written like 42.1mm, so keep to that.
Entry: 125.55mm
